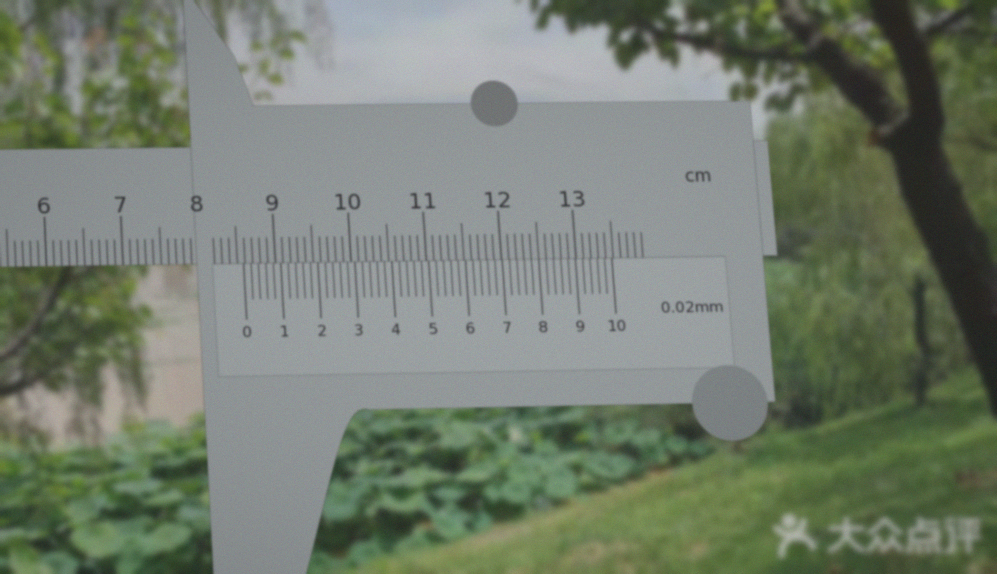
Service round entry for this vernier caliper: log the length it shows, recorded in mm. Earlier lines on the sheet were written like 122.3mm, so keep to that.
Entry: 85.8mm
